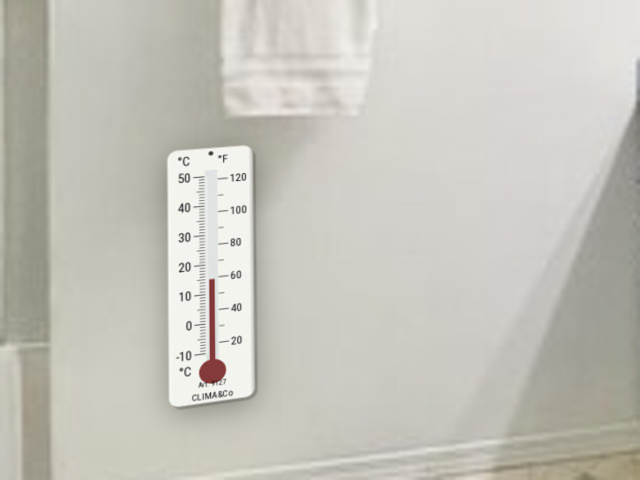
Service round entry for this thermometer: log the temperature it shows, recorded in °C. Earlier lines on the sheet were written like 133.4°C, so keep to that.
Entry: 15°C
